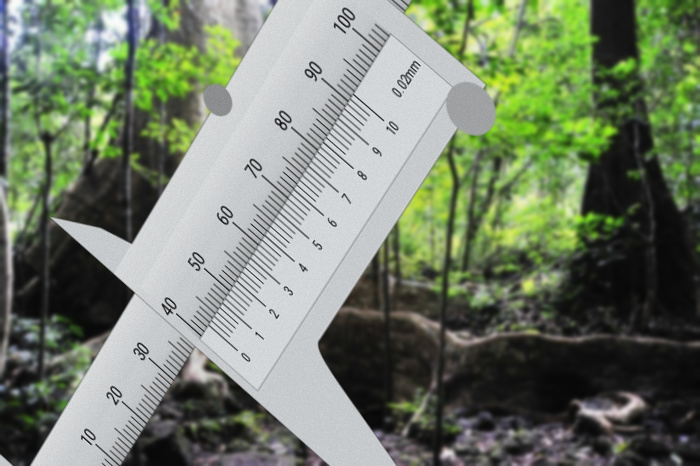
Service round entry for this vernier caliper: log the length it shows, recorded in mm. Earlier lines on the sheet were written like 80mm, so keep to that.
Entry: 42.5mm
